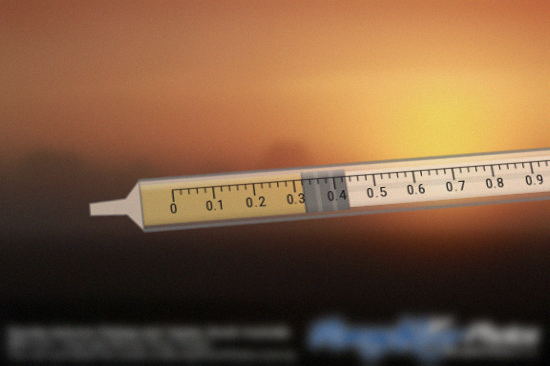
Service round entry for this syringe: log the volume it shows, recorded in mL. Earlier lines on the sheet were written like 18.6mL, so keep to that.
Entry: 0.32mL
